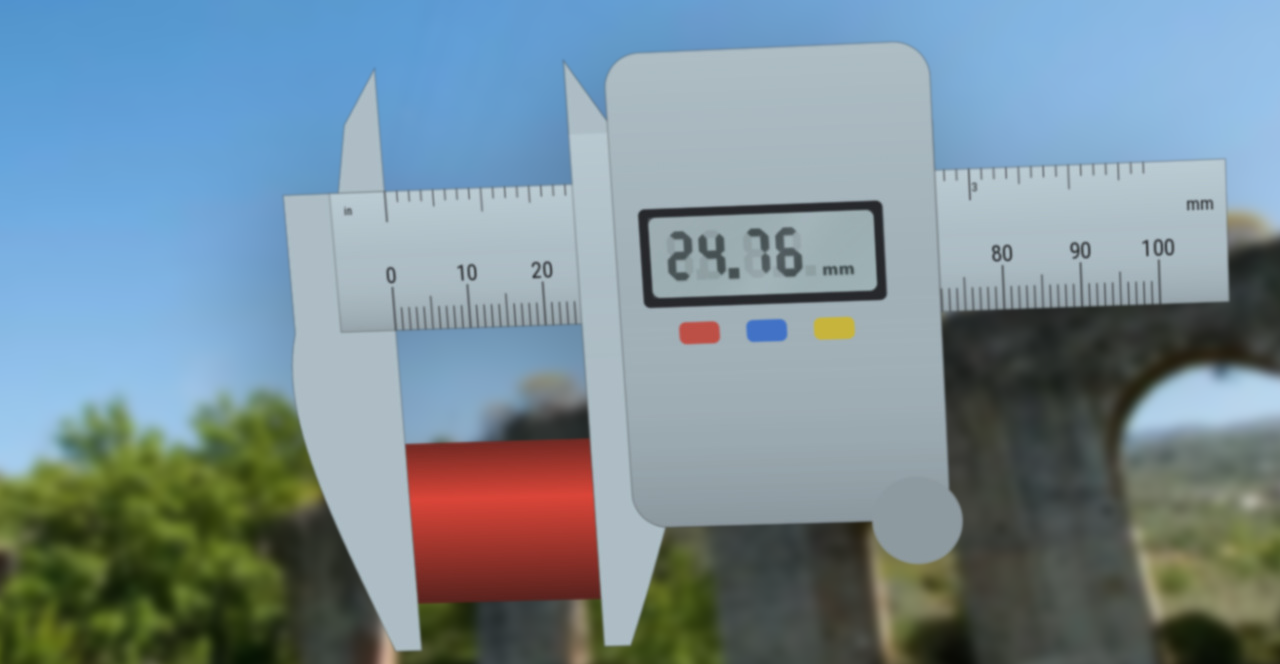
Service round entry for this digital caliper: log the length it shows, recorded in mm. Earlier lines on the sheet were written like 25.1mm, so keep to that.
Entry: 24.76mm
